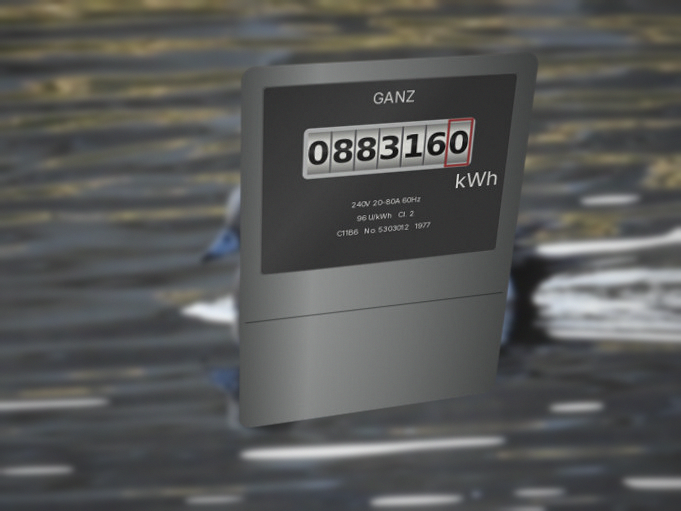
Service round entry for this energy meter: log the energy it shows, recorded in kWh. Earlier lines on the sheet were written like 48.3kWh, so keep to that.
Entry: 88316.0kWh
